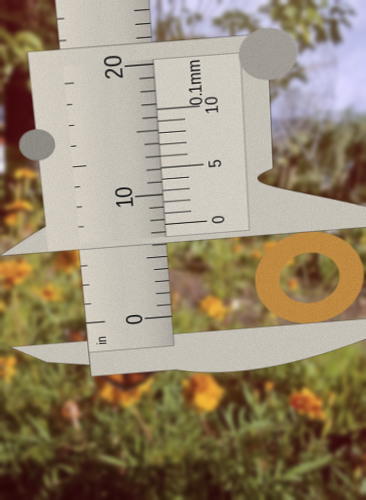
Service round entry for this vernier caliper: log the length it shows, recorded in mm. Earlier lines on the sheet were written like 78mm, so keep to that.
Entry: 7.6mm
